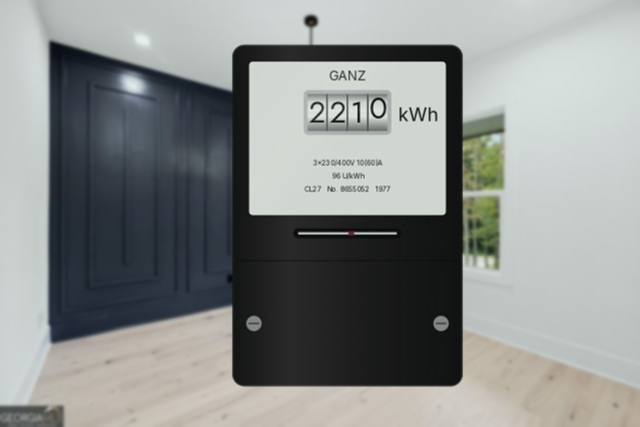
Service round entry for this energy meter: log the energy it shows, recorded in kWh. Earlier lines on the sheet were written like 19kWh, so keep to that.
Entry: 2210kWh
